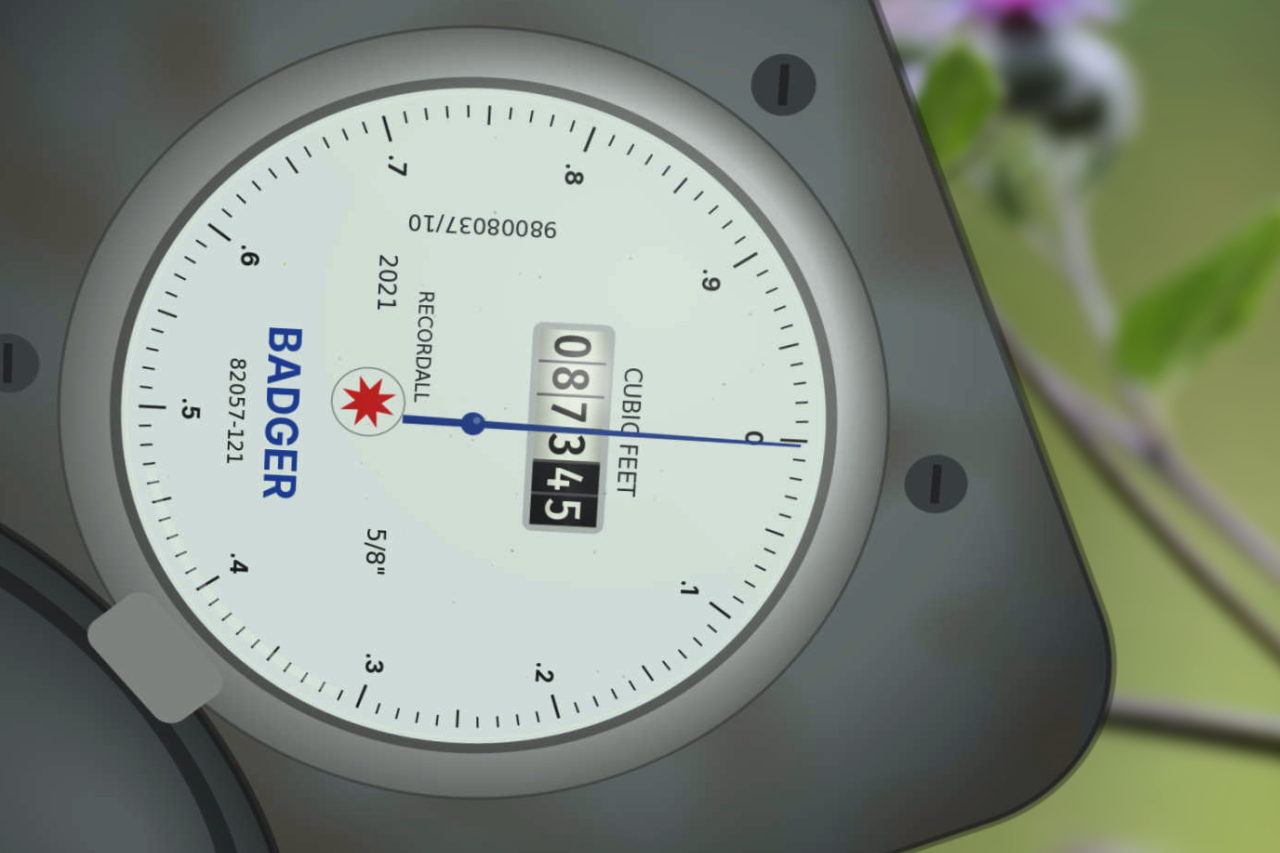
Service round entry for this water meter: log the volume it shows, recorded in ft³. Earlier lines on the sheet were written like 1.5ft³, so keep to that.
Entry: 87345.00ft³
